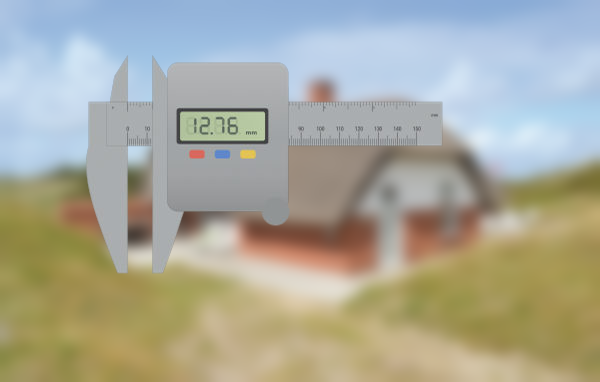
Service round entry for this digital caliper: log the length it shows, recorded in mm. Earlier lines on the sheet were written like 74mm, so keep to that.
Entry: 12.76mm
